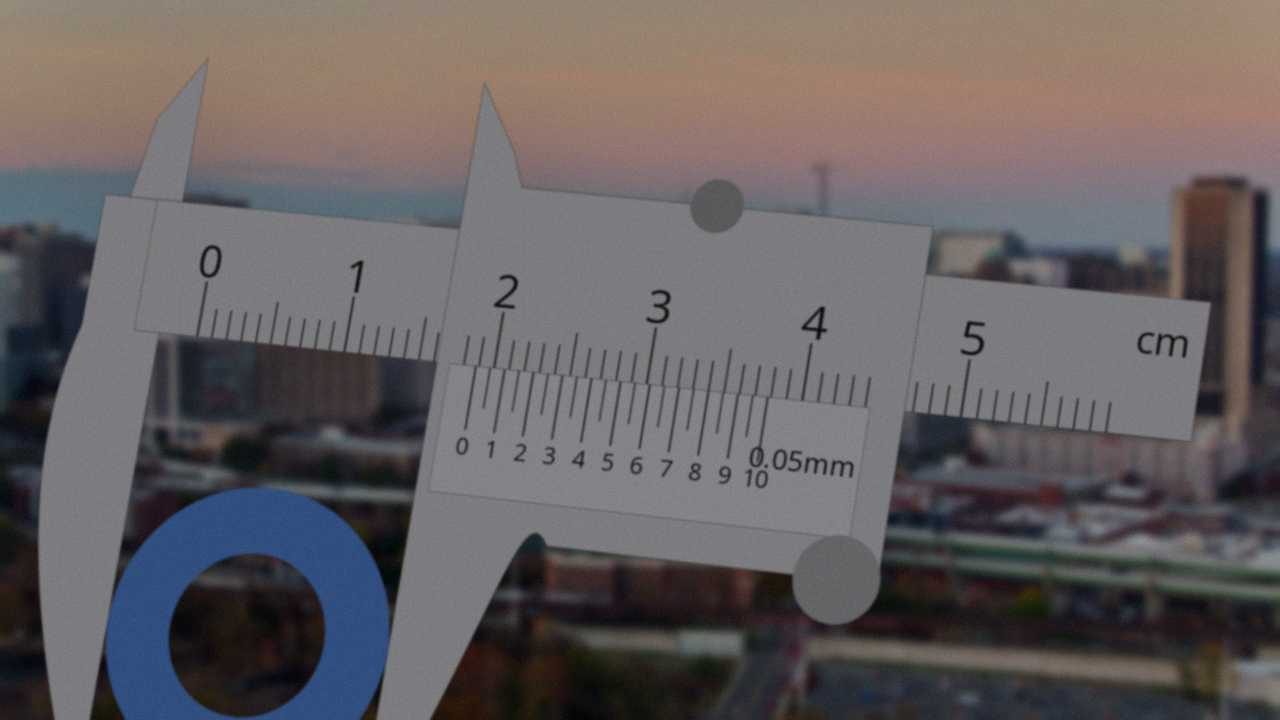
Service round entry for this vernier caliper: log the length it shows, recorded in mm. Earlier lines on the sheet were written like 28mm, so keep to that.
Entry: 18.8mm
